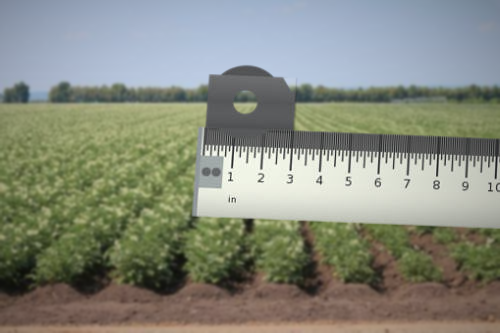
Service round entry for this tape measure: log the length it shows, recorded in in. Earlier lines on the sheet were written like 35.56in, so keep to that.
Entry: 3in
